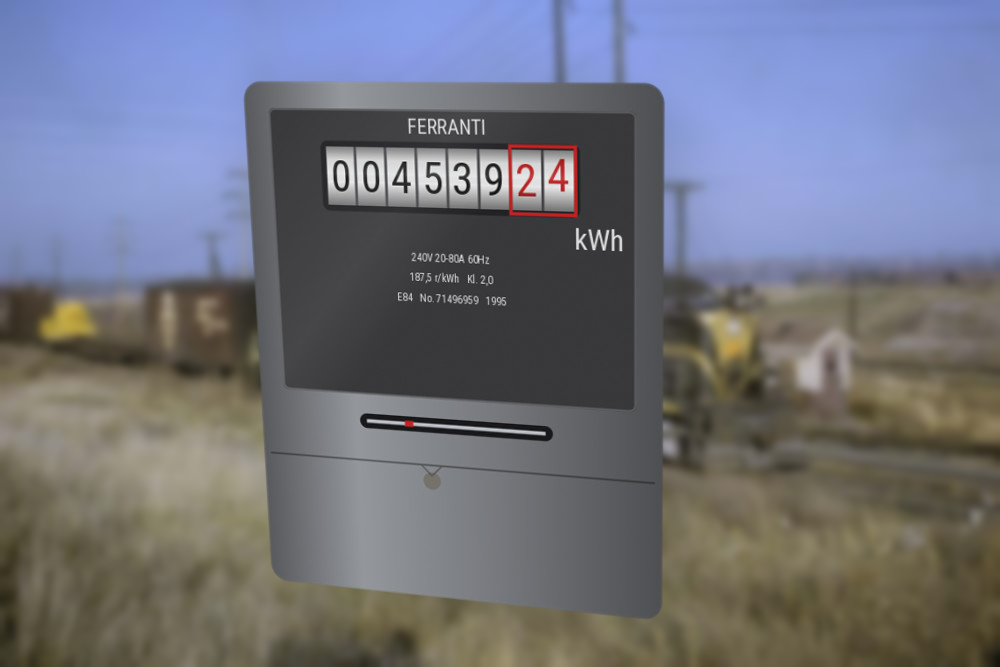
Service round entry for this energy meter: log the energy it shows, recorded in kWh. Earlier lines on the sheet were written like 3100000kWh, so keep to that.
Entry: 4539.24kWh
